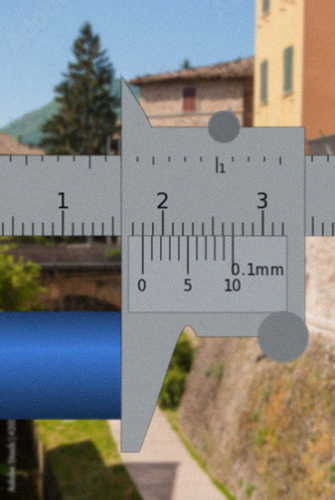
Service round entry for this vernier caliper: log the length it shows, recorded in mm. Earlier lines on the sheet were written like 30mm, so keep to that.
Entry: 18.0mm
